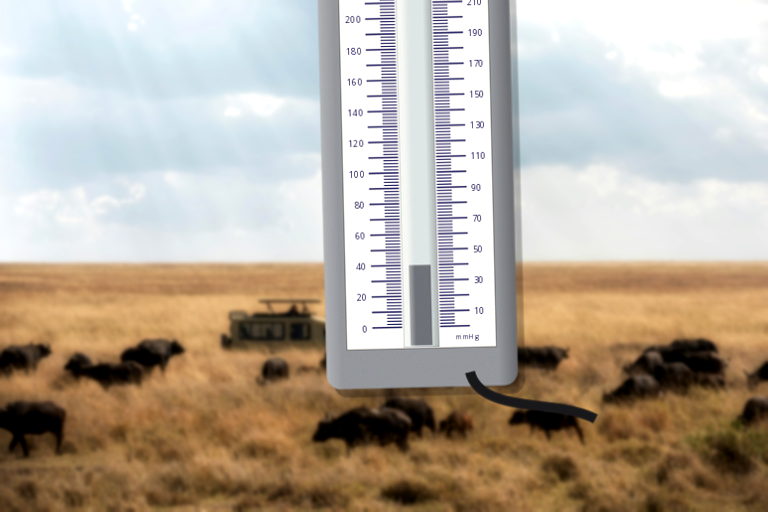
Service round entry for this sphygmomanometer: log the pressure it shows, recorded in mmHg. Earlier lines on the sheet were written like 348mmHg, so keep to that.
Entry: 40mmHg
